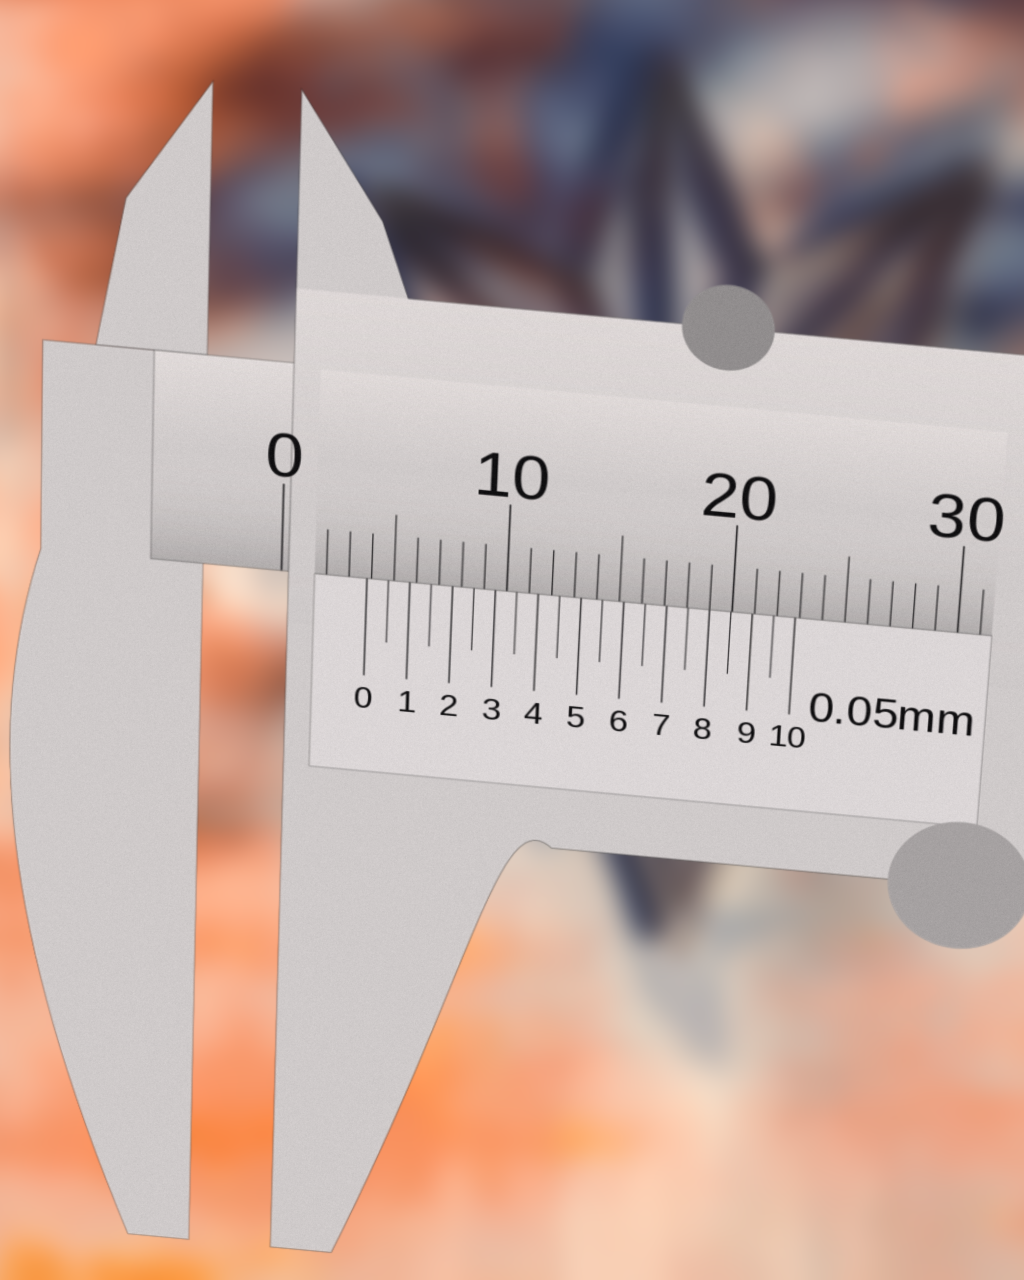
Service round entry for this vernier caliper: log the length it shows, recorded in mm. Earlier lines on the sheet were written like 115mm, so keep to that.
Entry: 3.8mm
